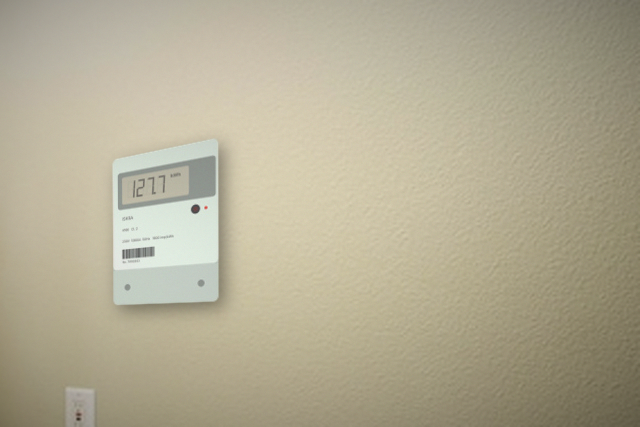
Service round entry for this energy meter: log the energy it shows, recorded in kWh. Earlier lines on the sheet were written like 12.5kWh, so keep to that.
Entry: 127.7kWh
